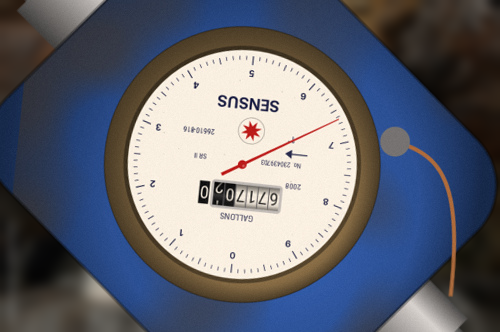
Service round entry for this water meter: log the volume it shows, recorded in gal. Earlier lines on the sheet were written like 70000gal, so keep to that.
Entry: 6717016.6gal
